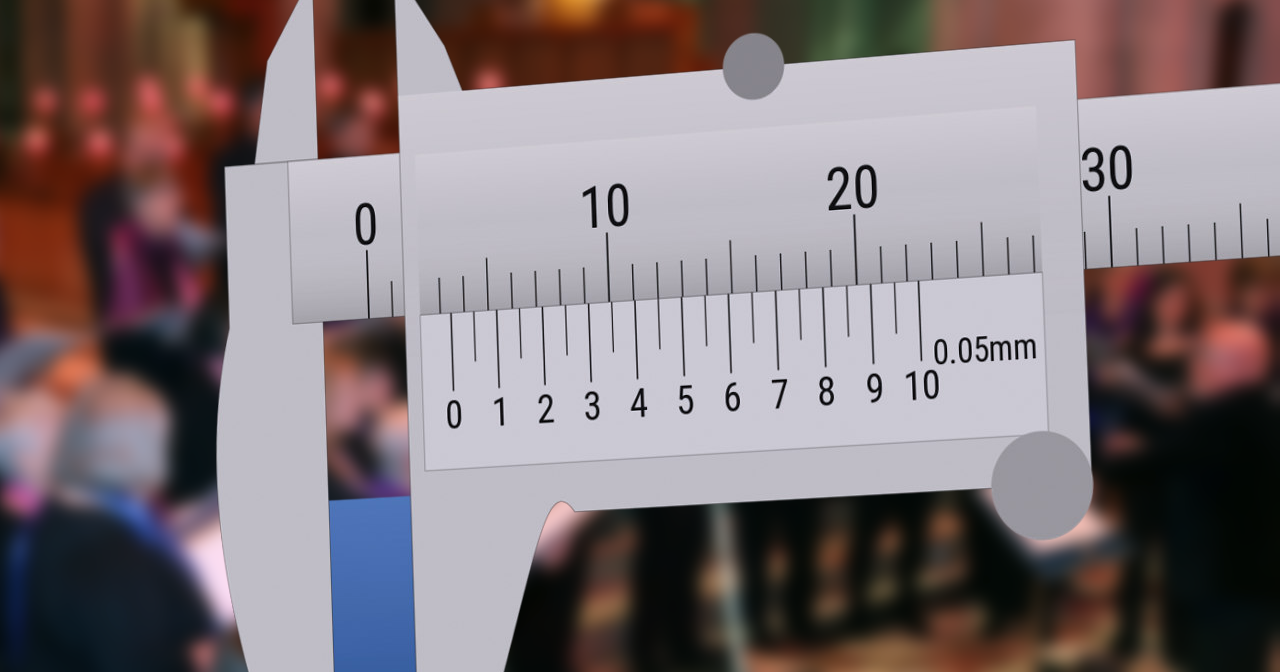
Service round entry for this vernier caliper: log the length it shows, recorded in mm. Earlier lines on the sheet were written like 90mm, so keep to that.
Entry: 3.45mm
